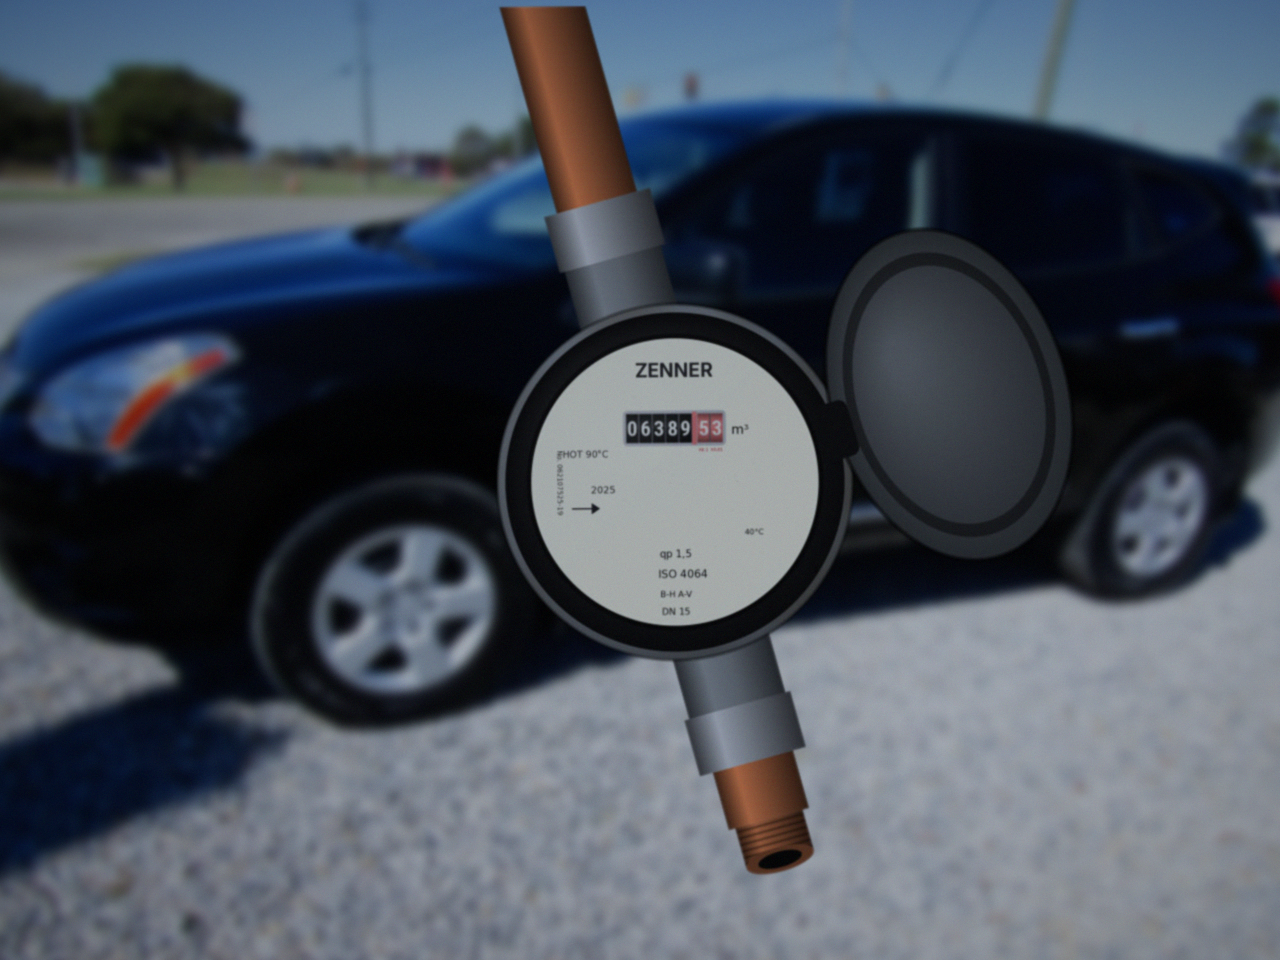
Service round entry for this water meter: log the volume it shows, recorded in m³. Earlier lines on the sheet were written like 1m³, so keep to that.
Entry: 6389.53m³
